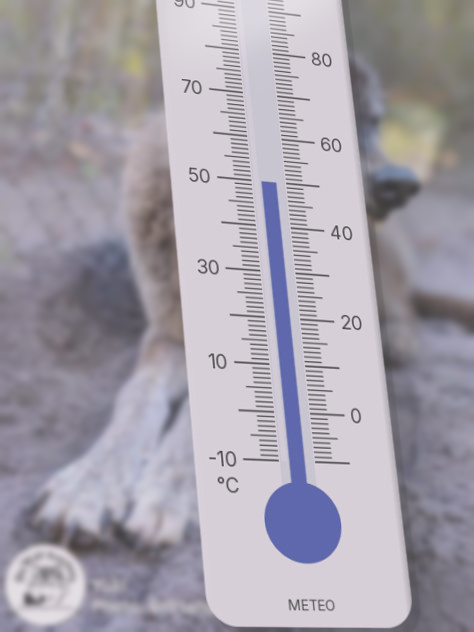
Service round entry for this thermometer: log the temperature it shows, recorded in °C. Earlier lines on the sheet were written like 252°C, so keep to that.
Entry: 50°C
